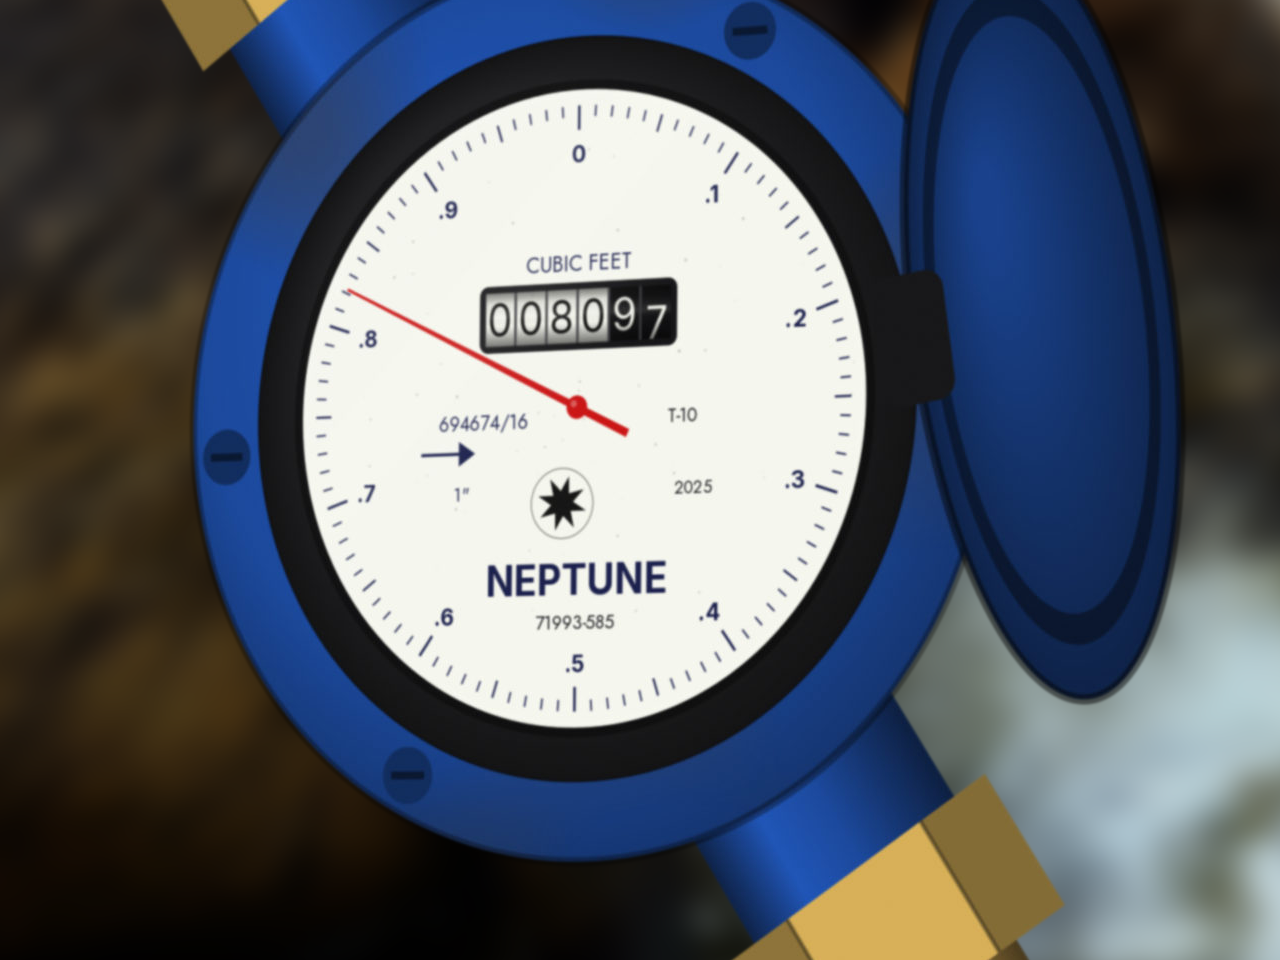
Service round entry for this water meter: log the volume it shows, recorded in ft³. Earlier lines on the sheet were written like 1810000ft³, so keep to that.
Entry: 8096.82ft³
